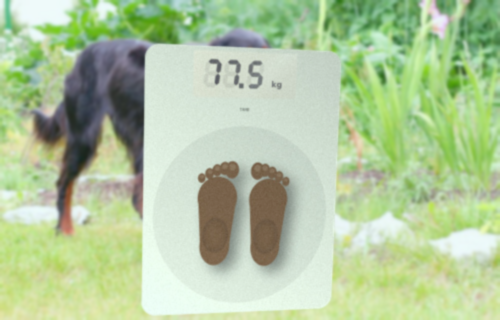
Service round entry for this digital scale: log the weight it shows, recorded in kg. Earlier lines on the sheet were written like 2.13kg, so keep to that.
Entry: 77.5kg
